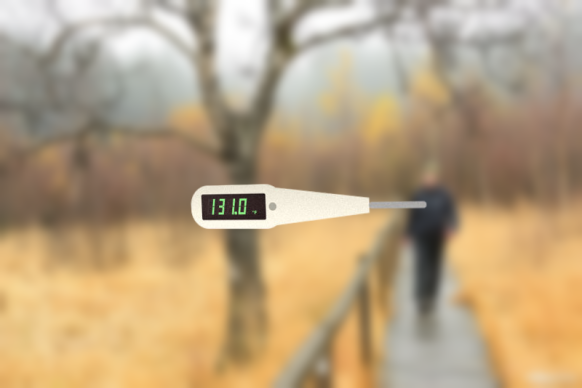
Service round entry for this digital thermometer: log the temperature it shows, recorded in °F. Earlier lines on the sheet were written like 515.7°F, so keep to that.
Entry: 131.0°F
